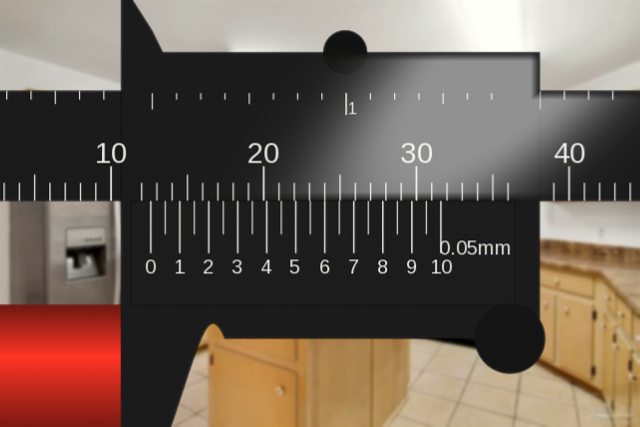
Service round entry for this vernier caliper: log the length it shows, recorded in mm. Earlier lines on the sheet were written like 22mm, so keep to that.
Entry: 12.6mm
